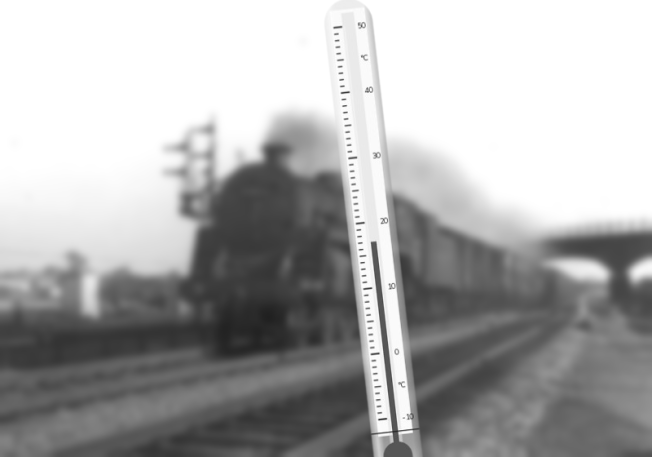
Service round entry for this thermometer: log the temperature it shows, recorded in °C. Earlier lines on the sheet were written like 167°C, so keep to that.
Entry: 17°C
